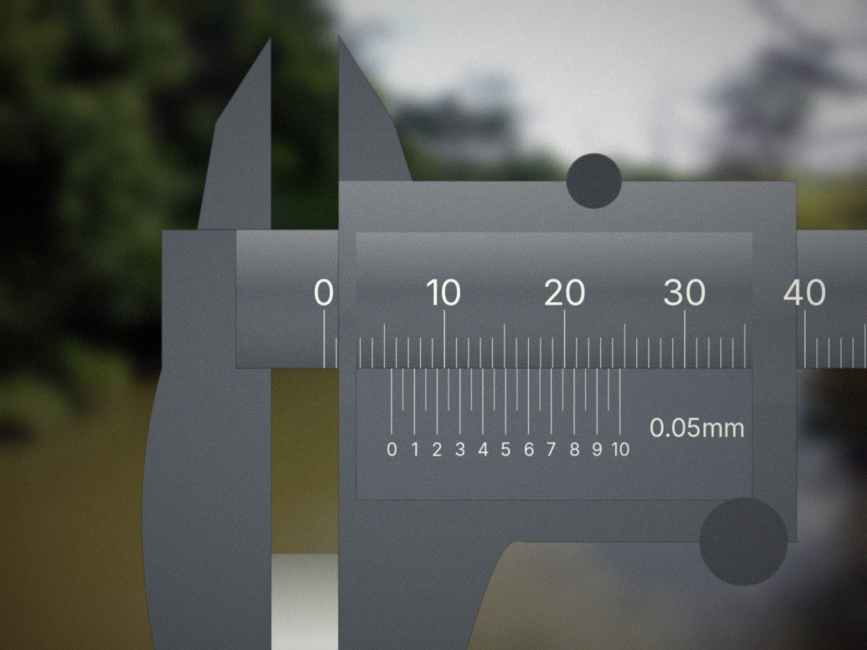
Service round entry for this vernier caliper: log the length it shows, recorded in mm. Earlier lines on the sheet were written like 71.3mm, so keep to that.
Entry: 5.6mm
